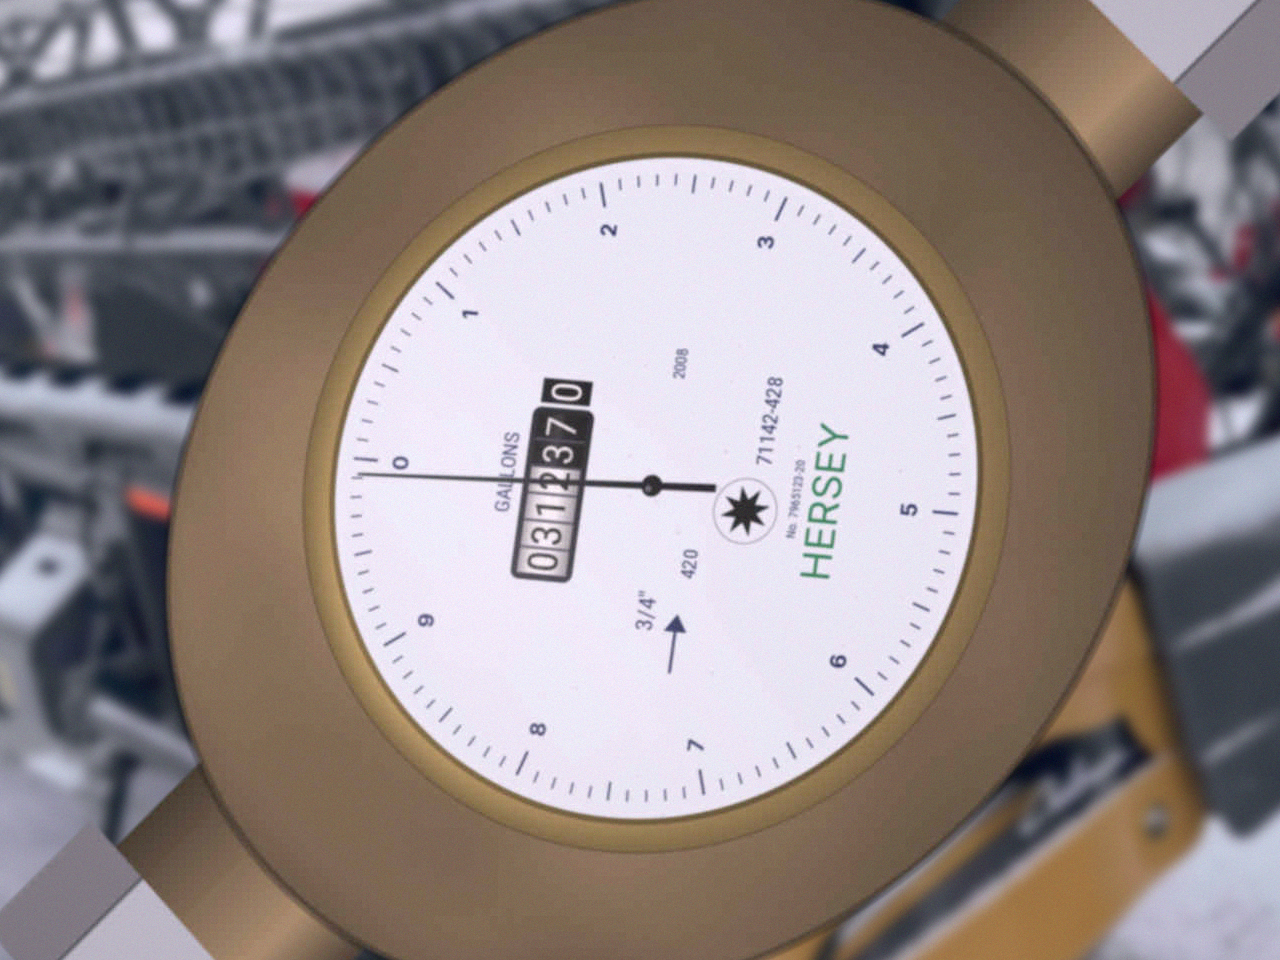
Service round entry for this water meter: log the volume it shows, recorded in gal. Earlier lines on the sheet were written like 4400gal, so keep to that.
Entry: 312369.9gal
